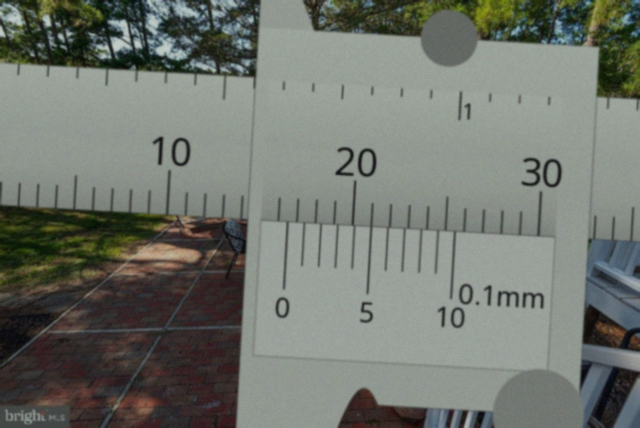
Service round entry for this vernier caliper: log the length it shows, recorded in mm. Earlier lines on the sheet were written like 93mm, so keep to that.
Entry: 16.5mm
